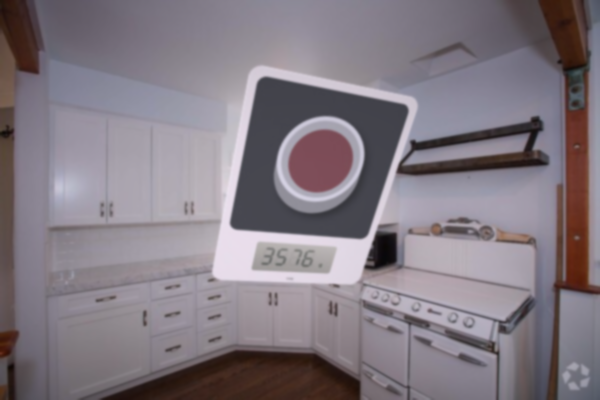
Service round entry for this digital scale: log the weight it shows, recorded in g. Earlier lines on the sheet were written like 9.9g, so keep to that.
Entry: 3576g
